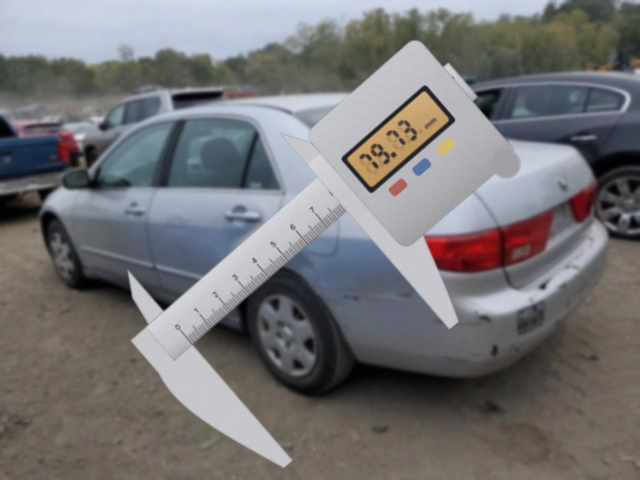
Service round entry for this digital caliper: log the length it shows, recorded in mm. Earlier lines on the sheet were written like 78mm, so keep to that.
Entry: 79.73mm
